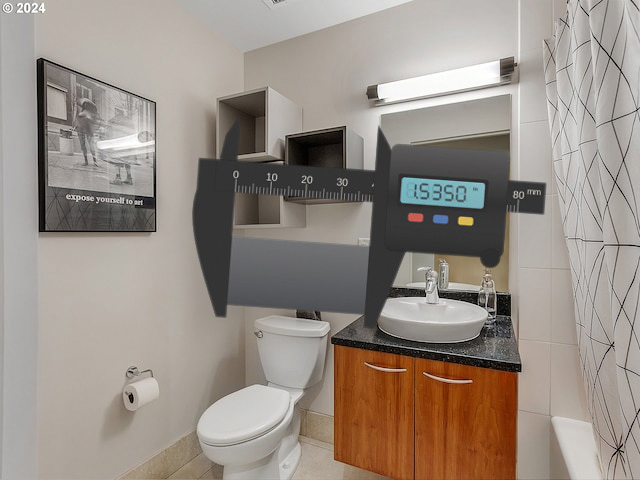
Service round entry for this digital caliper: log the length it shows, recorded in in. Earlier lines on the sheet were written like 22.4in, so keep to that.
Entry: 1.5350in
